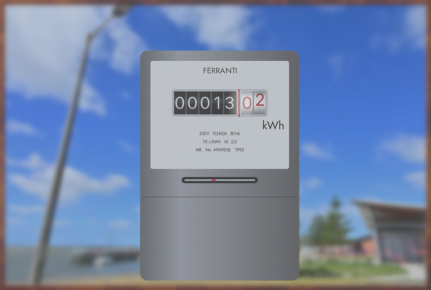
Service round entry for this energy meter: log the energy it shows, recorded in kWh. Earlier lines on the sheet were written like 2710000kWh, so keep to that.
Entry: 13.02kWh
